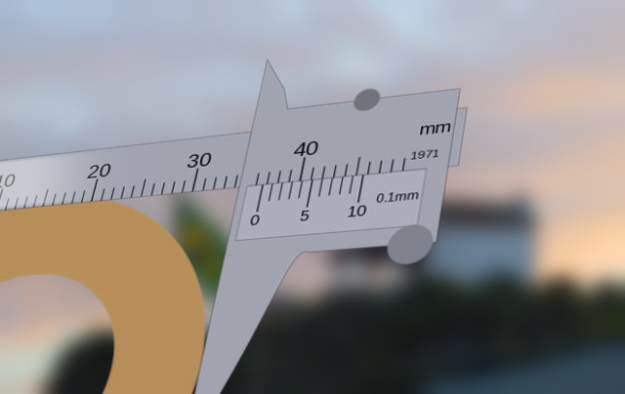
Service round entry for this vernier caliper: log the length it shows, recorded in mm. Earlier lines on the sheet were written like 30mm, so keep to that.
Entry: 36.6mm
